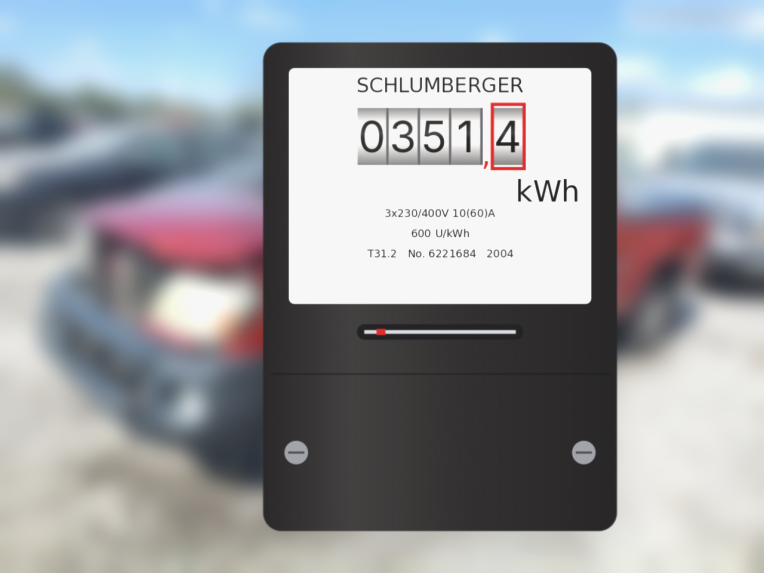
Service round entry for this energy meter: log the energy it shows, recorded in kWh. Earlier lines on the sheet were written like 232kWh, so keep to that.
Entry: 351.4kWh
